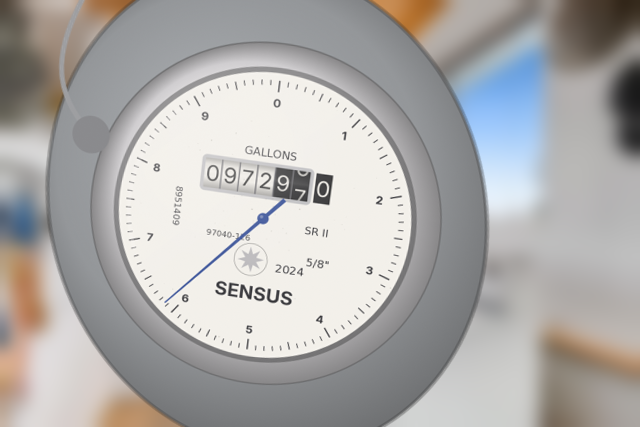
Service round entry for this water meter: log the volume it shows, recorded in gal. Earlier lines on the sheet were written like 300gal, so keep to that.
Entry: 972966.1gal
